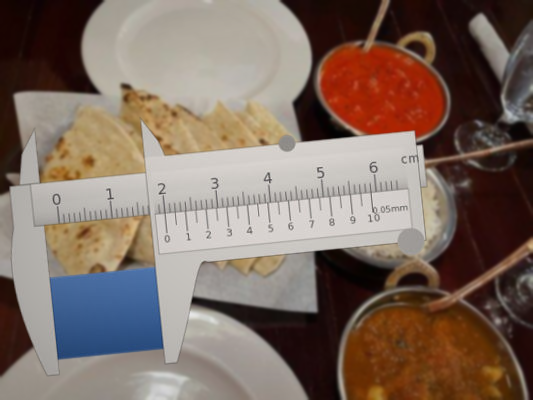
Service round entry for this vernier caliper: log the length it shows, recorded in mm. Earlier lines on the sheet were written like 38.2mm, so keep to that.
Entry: 20.0mm
